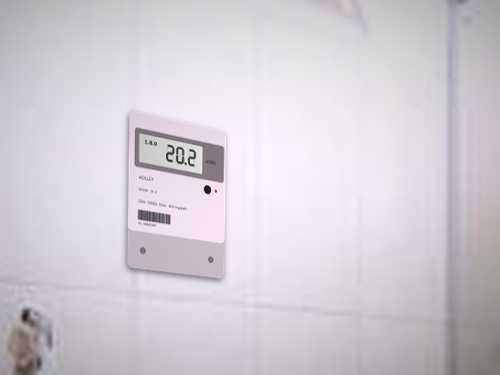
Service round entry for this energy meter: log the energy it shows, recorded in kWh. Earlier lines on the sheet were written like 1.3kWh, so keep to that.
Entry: 20.2kWh
